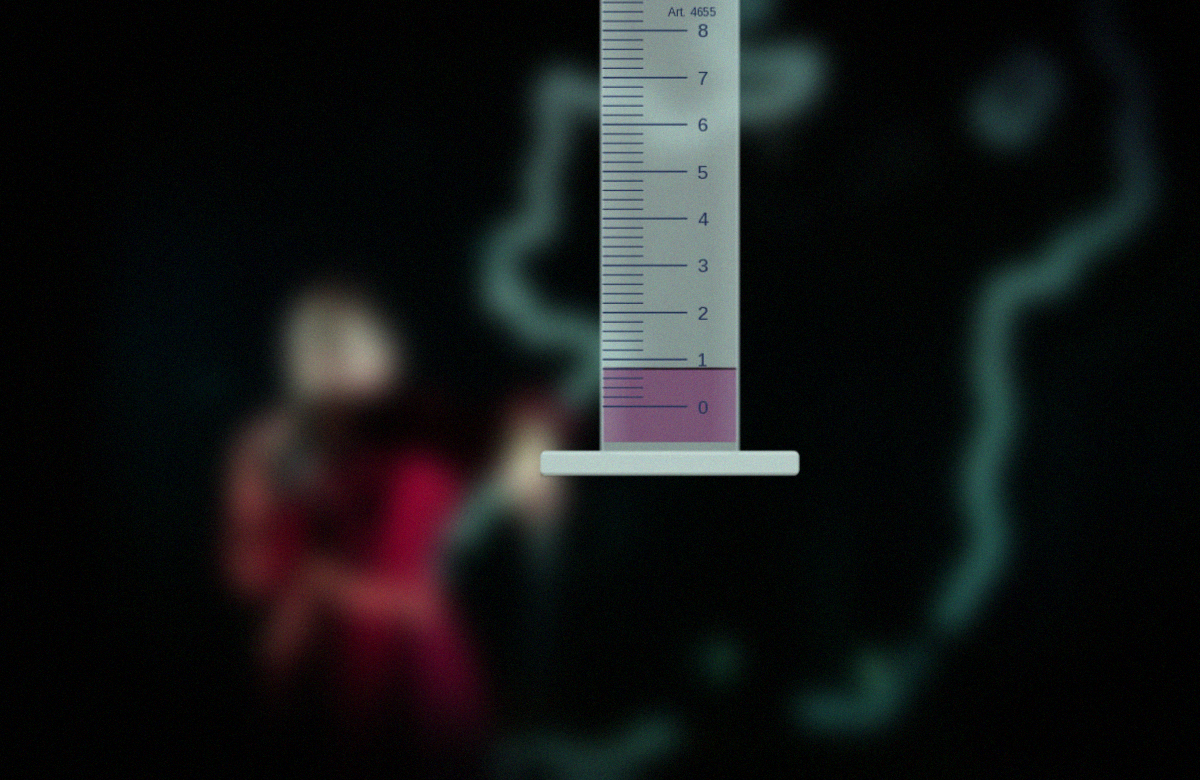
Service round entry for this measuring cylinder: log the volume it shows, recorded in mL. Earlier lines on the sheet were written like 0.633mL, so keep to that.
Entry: 0.8mL
